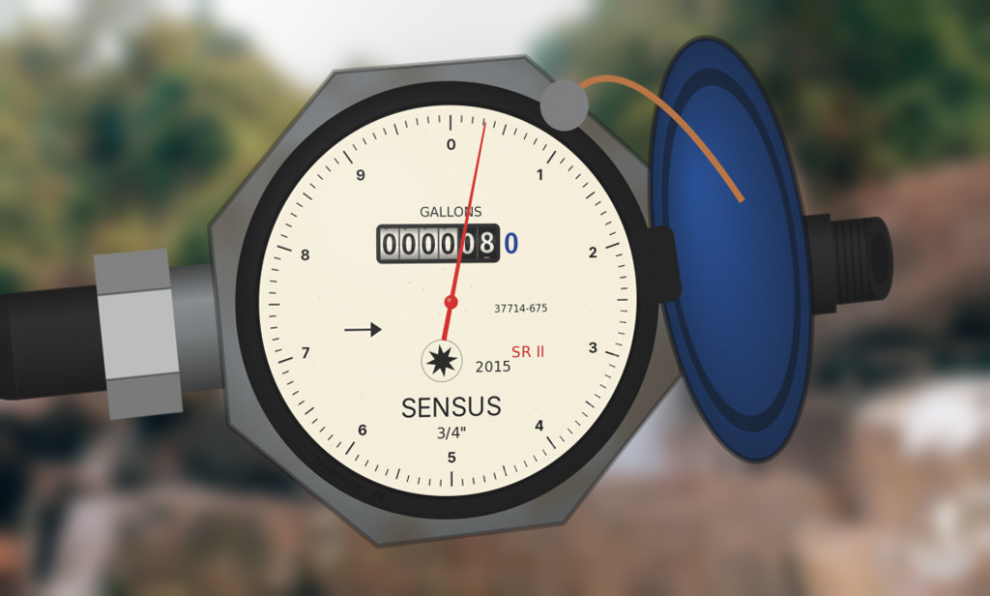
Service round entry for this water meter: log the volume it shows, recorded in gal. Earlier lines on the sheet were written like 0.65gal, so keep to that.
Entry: 80.3gal
